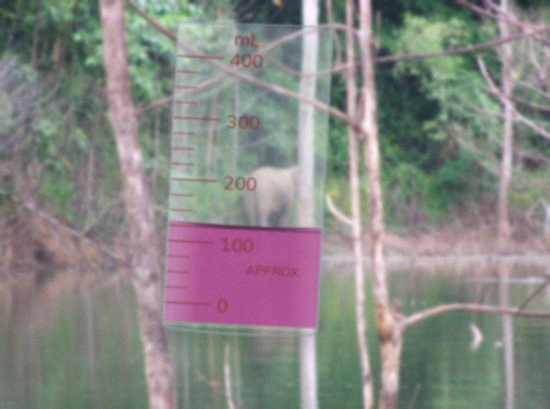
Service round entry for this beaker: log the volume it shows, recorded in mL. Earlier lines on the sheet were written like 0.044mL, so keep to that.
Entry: 125mL
